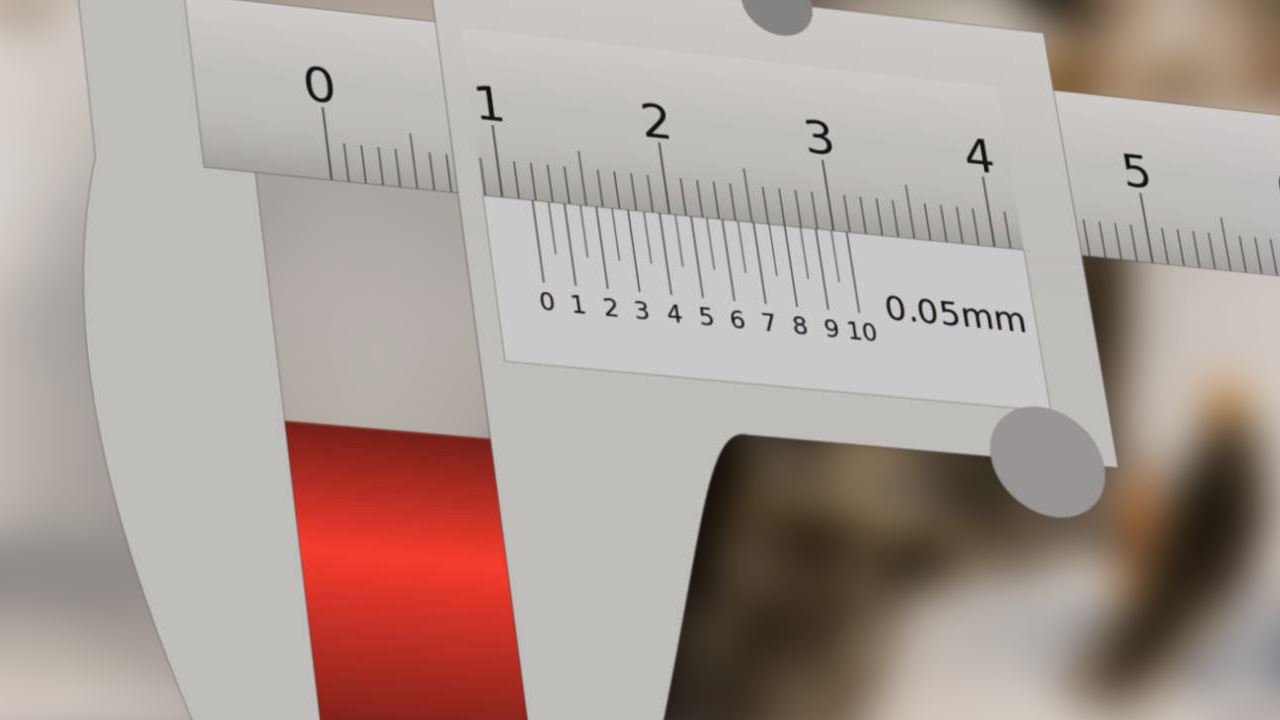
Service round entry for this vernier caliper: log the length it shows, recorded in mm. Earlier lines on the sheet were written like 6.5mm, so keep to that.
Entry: 11.8mm
